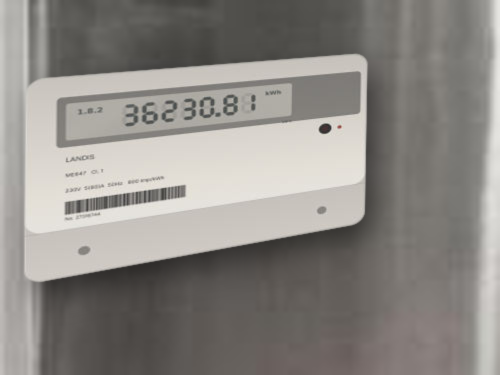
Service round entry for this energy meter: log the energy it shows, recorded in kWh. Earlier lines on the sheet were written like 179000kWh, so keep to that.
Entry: 36230.81kWh
